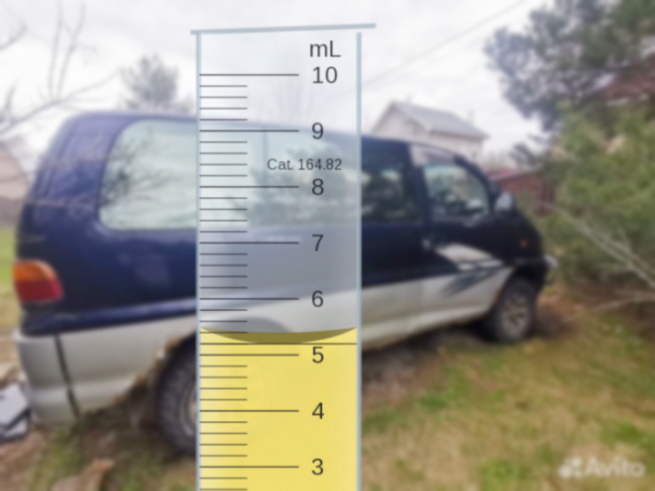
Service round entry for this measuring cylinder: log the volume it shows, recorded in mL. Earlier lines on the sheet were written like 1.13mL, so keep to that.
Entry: 5.2mL
